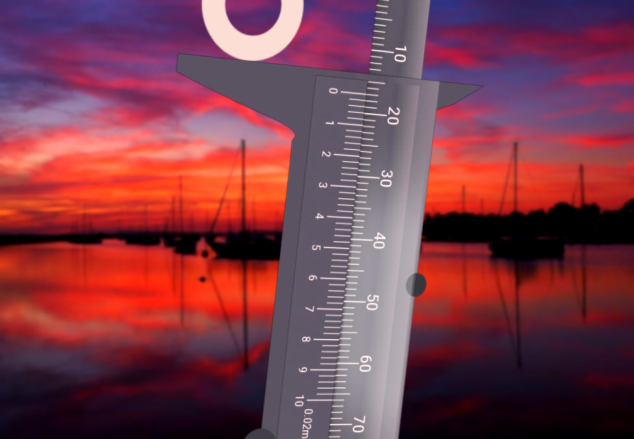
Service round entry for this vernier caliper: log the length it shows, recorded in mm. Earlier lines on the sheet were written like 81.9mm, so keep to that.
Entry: 17.0mm
